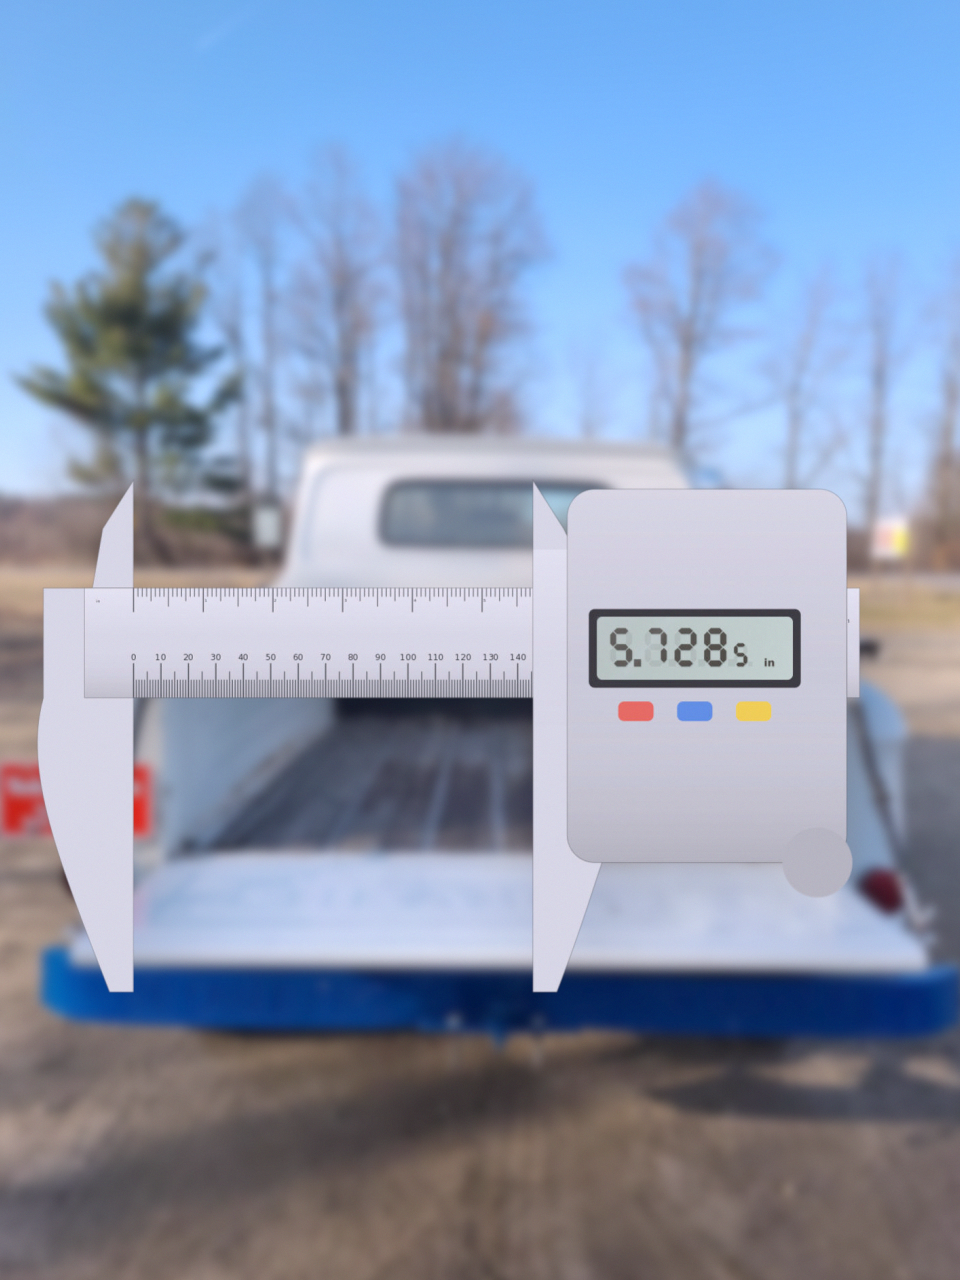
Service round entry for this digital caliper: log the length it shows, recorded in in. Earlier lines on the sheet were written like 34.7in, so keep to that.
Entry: 5.7285in
